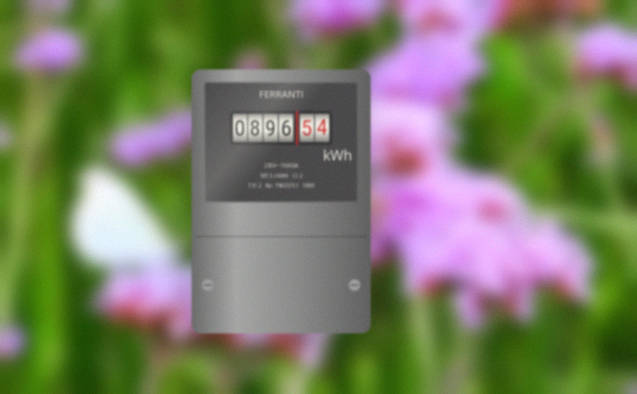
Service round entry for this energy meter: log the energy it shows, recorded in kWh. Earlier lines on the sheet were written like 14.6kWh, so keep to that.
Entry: 896.54kWh
